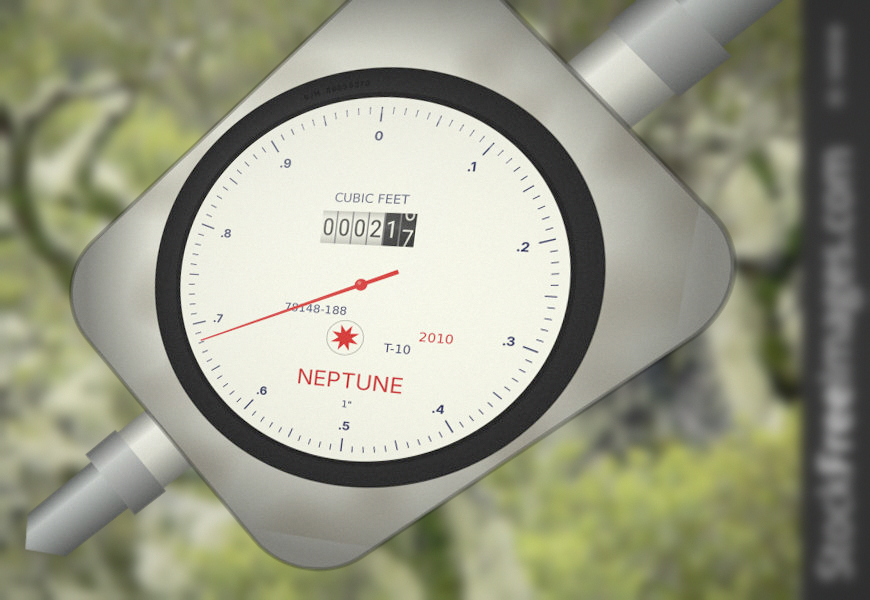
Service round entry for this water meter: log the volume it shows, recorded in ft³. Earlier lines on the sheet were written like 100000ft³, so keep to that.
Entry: 216.68ft³
